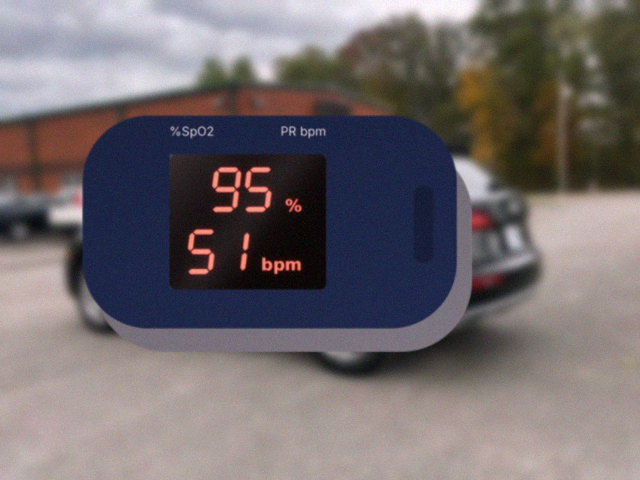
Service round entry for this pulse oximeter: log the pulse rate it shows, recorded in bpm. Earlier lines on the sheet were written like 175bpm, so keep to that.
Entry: 51bpm
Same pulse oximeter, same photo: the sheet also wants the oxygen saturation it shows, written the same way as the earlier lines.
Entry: 95%
